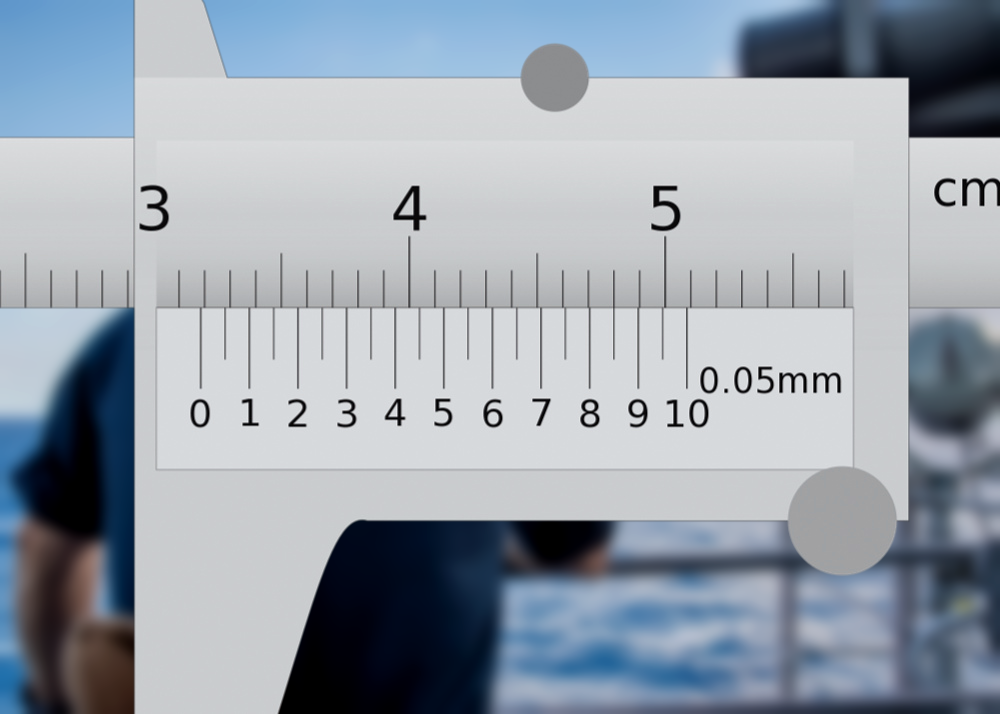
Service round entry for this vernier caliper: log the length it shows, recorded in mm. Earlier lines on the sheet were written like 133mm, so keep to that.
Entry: 31.85mm
